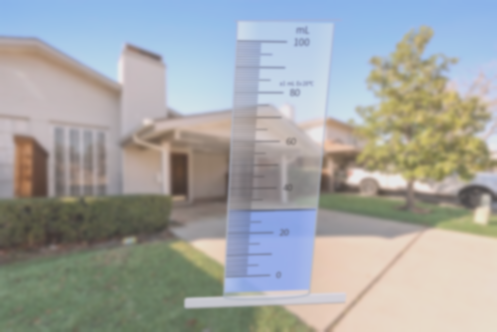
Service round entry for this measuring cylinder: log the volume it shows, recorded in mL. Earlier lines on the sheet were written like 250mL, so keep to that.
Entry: 30mL
